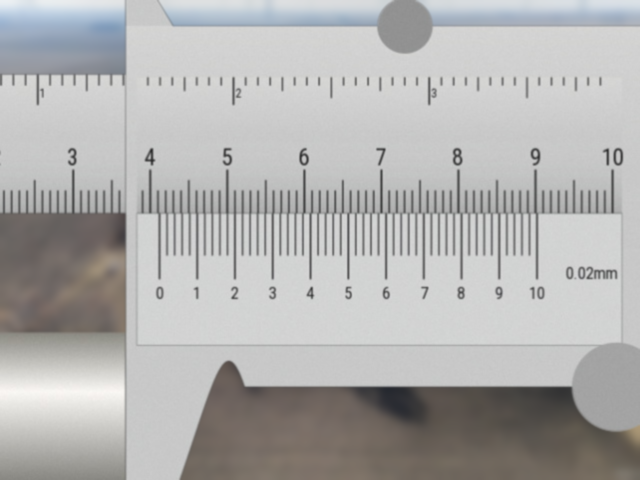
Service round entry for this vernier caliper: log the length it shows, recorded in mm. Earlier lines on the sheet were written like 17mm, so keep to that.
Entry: 41.2mm
